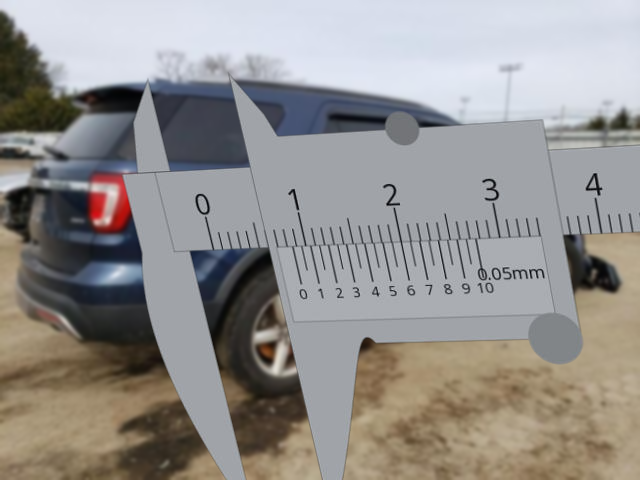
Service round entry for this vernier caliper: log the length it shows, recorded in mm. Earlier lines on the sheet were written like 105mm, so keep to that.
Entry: 8.6mm
